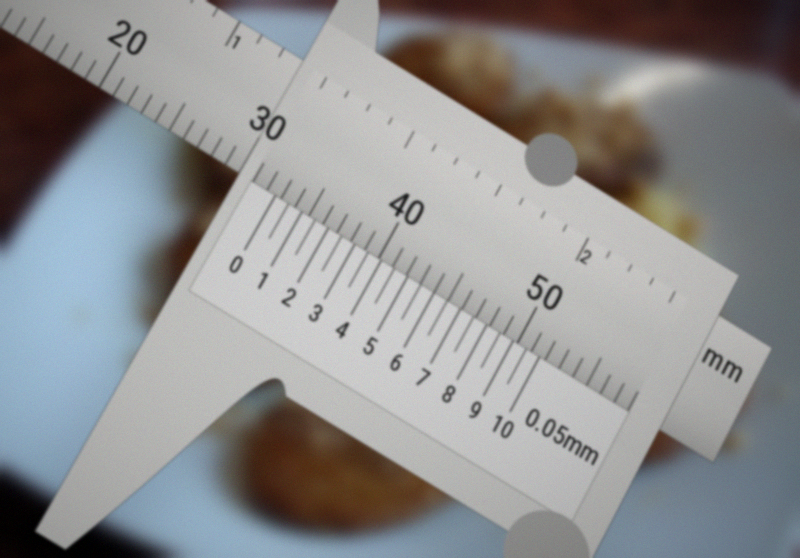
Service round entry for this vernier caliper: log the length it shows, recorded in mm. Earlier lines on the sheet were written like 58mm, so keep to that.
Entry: 32.6mm
